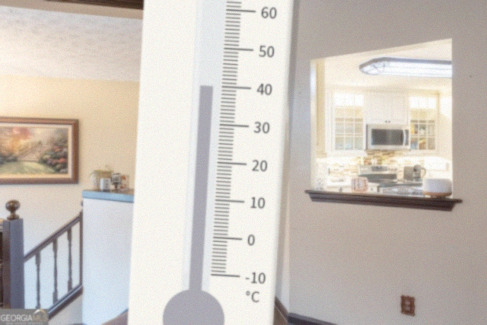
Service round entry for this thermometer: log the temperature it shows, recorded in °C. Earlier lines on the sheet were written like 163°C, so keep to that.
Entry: 40°C
